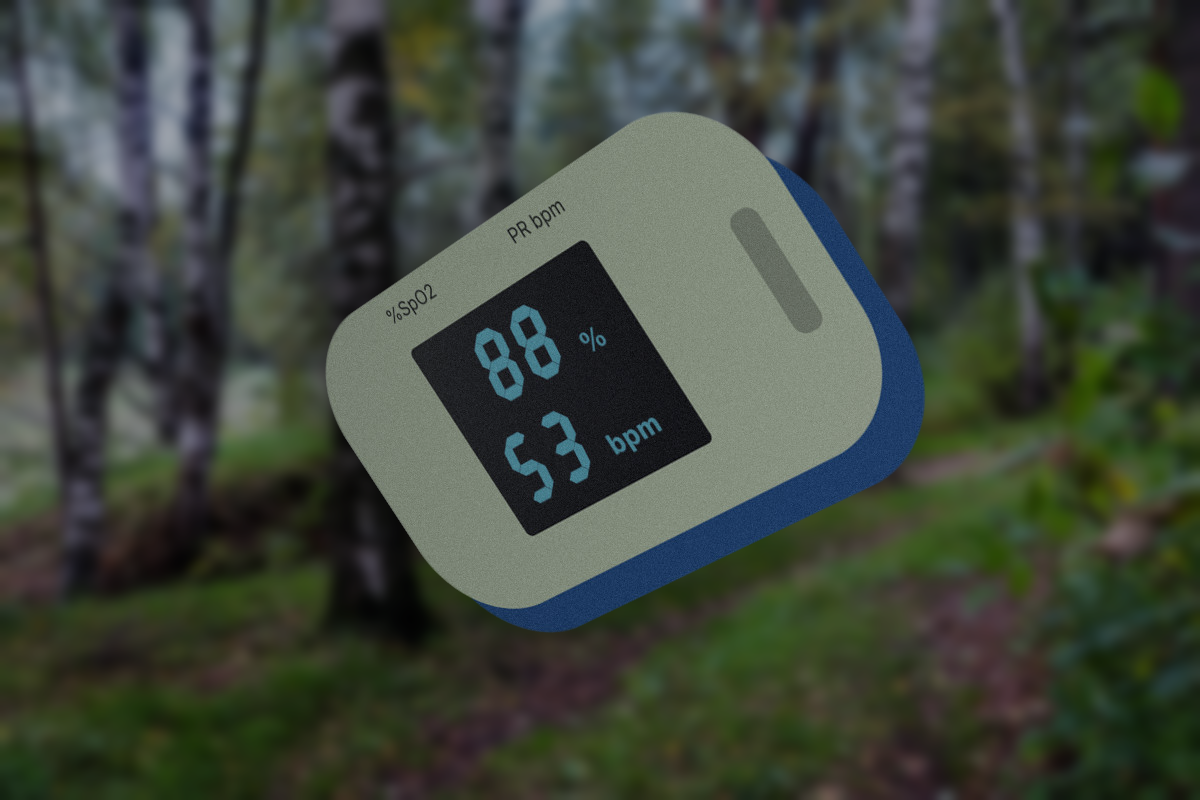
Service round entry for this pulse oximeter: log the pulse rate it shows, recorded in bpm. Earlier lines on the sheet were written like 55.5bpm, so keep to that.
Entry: 53bpm
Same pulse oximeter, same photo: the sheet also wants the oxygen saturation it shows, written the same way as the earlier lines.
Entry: 88%
